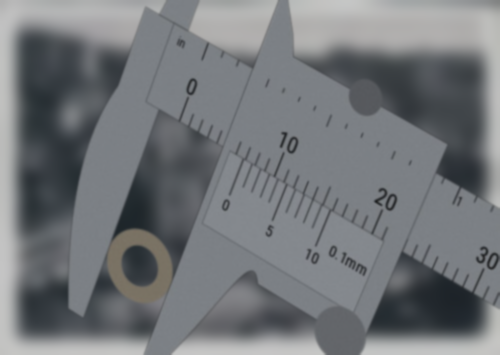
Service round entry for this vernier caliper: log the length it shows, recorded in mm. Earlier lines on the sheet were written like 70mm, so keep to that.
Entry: 6.8mm
